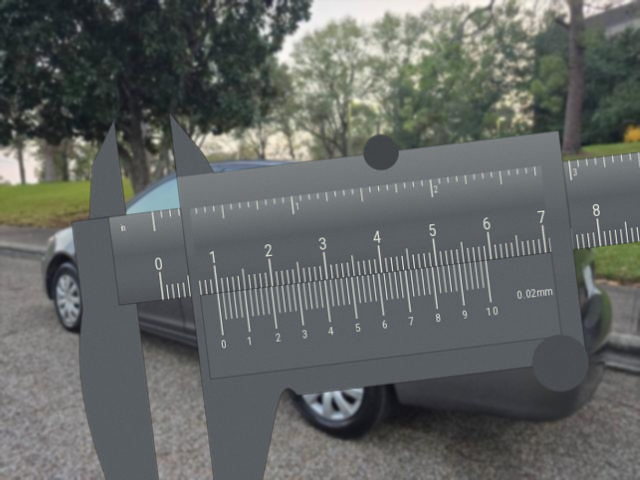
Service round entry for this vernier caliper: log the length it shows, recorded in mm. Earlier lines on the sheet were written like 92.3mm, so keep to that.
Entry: 10.0mm
